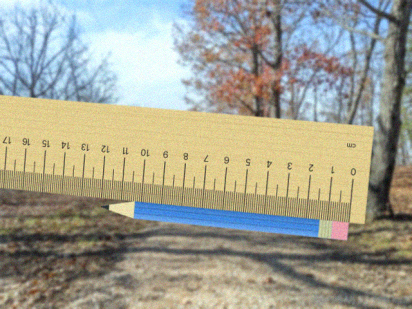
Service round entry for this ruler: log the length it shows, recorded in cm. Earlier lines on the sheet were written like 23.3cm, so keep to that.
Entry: 12cm
